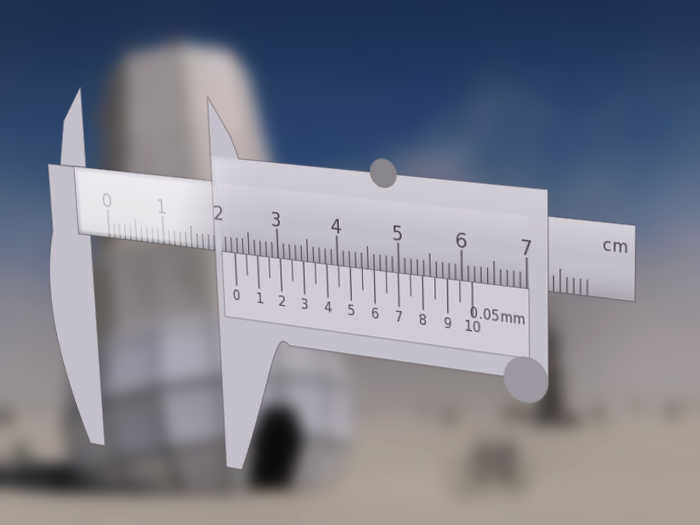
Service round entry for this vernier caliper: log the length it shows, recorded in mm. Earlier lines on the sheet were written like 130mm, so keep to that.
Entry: 22.6mm
